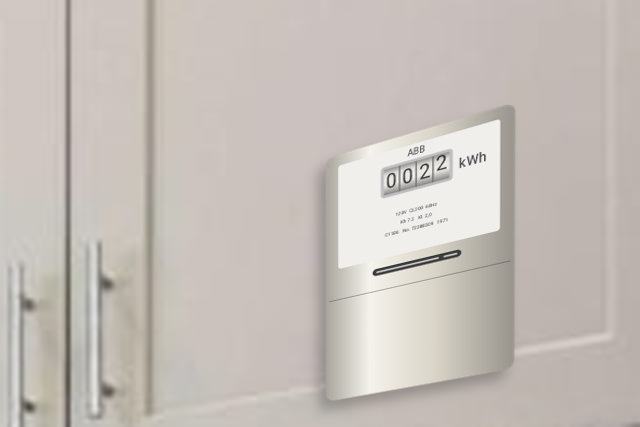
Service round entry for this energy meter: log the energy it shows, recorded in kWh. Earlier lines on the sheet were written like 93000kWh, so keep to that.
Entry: 22kWh
